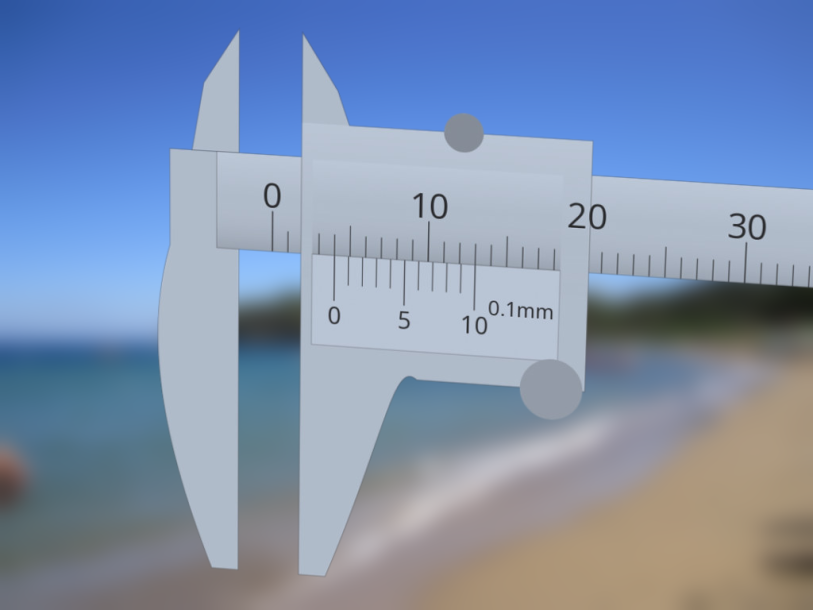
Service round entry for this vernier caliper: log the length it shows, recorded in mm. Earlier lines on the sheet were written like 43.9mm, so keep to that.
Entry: 4.0mm
